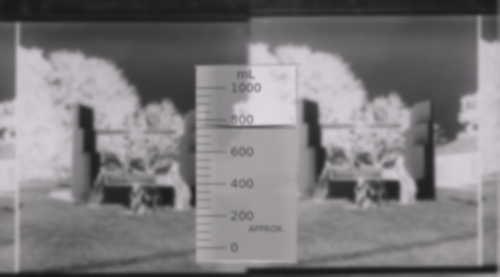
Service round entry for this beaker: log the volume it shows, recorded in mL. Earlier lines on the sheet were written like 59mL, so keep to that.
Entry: 750mL
